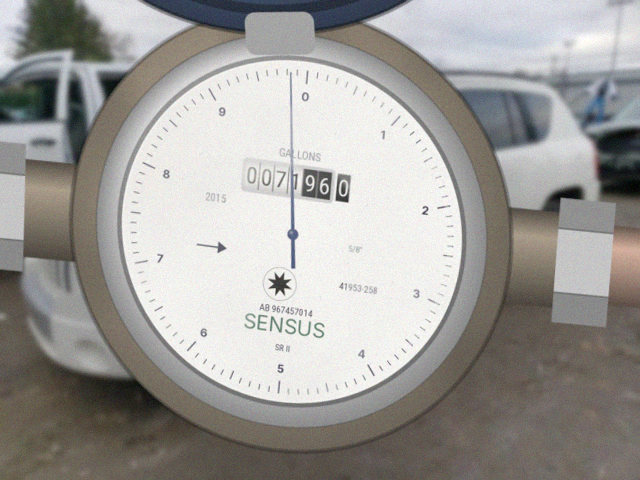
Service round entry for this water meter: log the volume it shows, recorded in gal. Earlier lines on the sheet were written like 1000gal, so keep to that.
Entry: 71959.8gal
